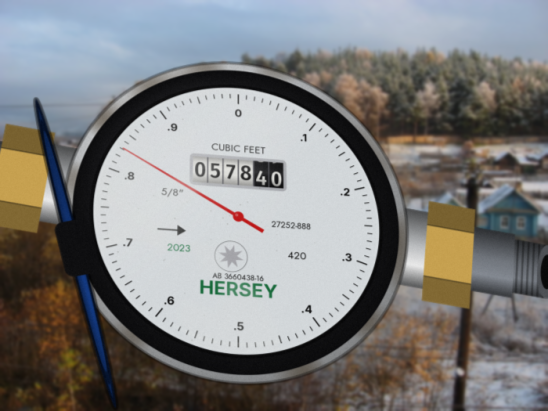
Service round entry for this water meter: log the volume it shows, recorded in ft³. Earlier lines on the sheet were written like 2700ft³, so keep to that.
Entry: 57839.83ft³
